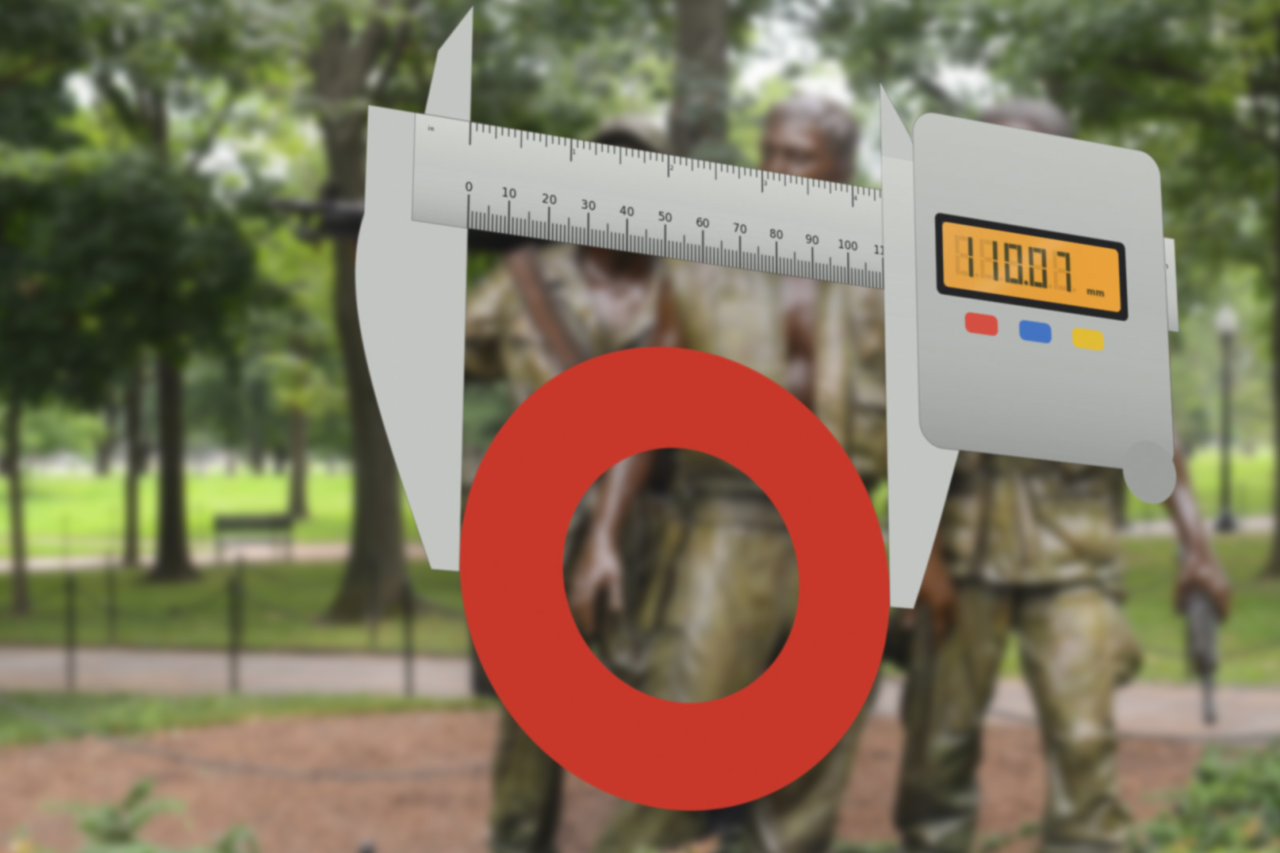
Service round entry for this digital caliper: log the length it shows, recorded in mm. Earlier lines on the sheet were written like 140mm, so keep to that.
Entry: 110.07mm
